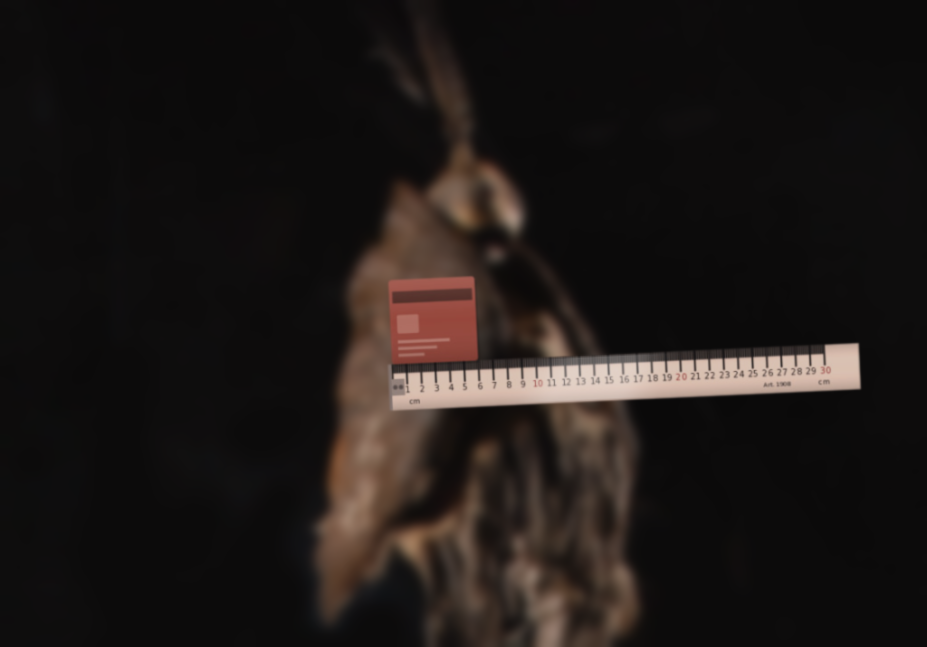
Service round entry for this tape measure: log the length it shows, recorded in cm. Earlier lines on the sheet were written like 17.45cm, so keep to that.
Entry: 6cm
